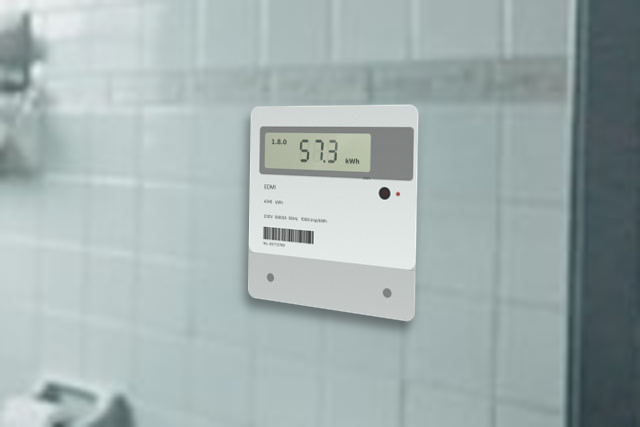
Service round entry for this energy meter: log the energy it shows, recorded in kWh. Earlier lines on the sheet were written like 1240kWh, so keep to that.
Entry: 57.3kWh
